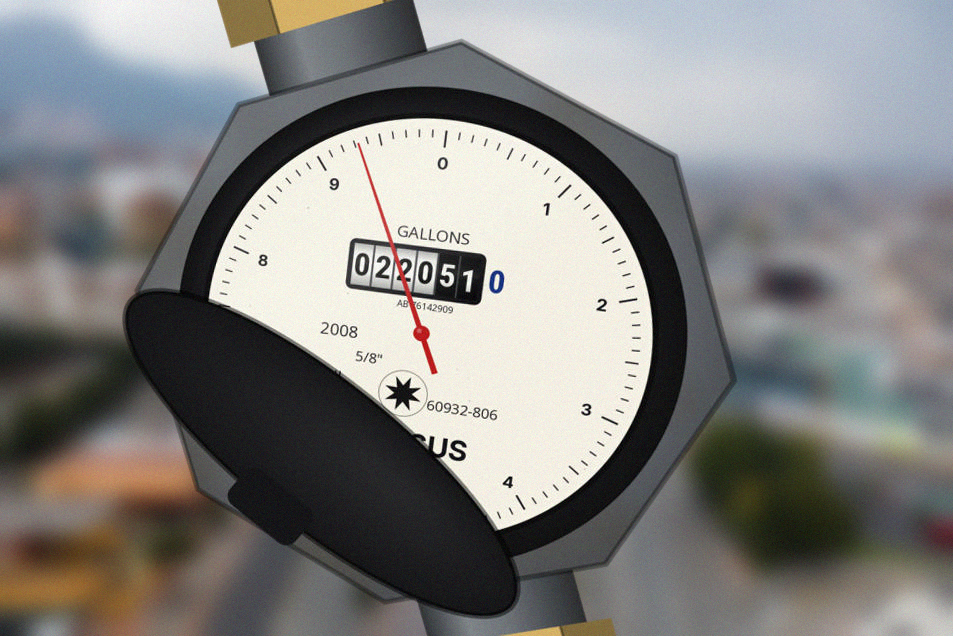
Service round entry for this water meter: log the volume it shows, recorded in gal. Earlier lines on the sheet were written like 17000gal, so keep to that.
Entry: 220509.3gal
